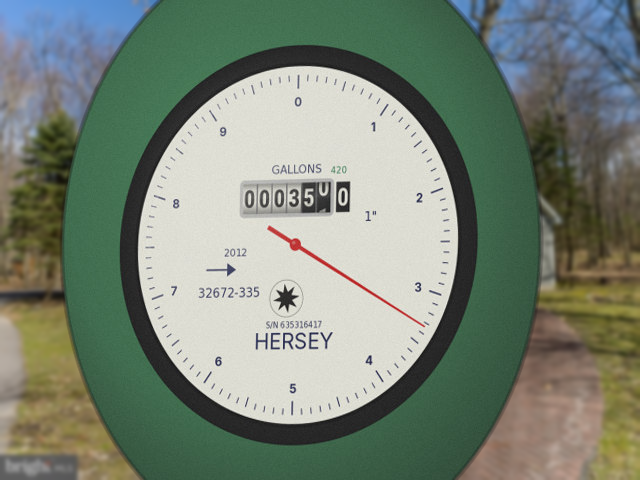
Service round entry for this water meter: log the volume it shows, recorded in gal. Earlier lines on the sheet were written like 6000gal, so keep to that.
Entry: 3503.3gal
